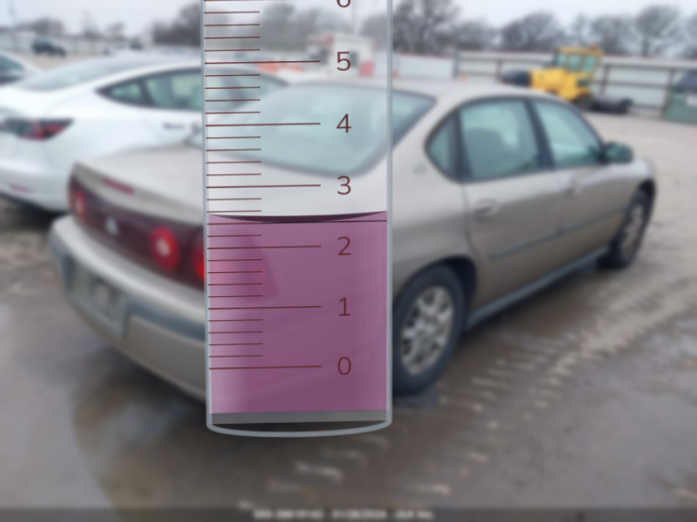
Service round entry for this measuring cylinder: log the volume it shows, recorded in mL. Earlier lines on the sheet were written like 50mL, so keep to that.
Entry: 2.4mL
